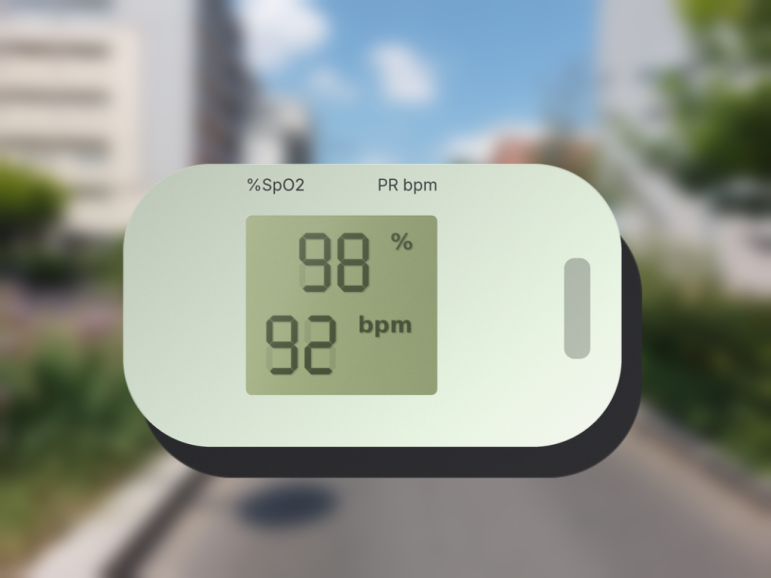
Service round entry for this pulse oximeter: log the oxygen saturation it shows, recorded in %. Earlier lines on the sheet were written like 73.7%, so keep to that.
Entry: 98%
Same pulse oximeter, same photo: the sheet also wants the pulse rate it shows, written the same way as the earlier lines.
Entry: 92bpm
